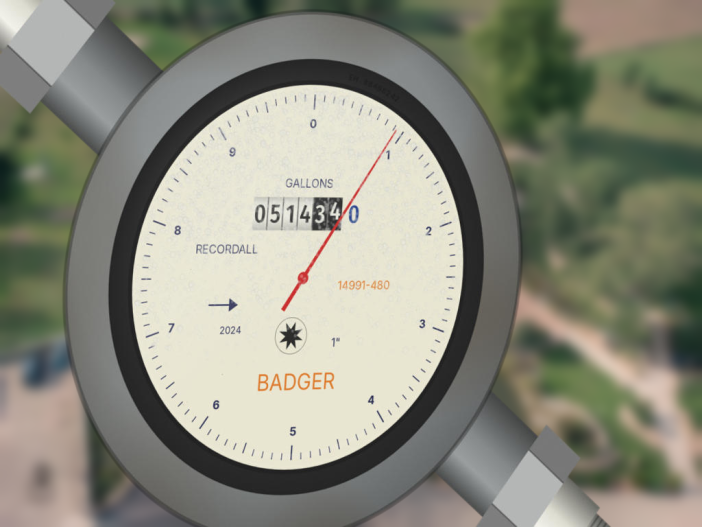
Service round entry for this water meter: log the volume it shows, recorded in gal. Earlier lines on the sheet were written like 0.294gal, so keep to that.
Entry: 514340.9gal
